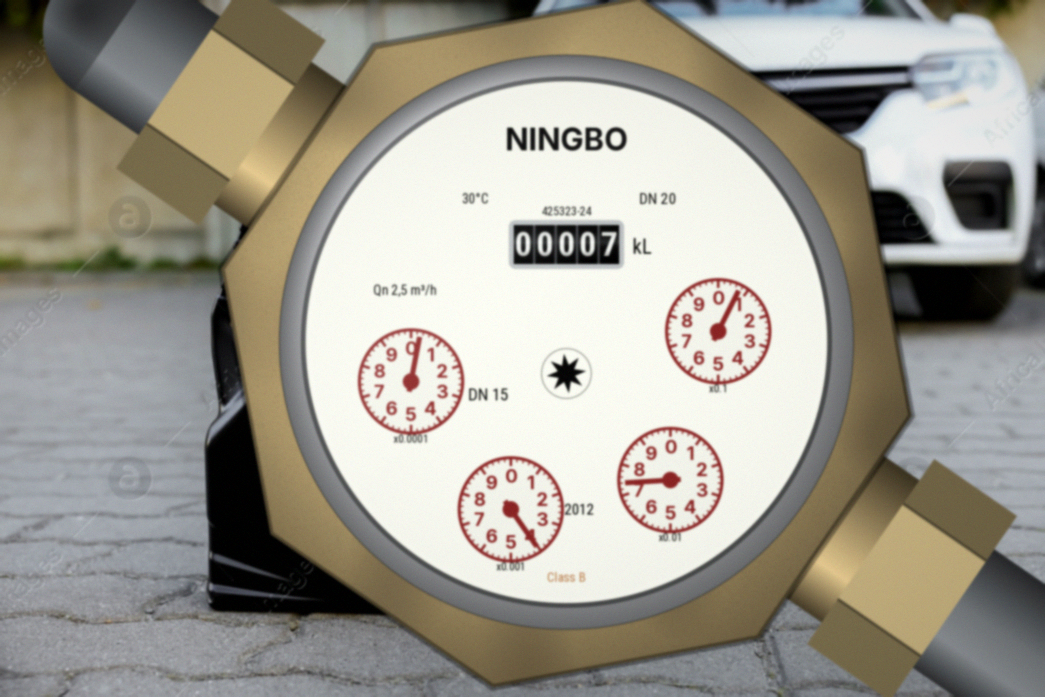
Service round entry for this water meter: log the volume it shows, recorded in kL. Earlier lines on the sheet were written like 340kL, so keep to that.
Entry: 7.0740kL
